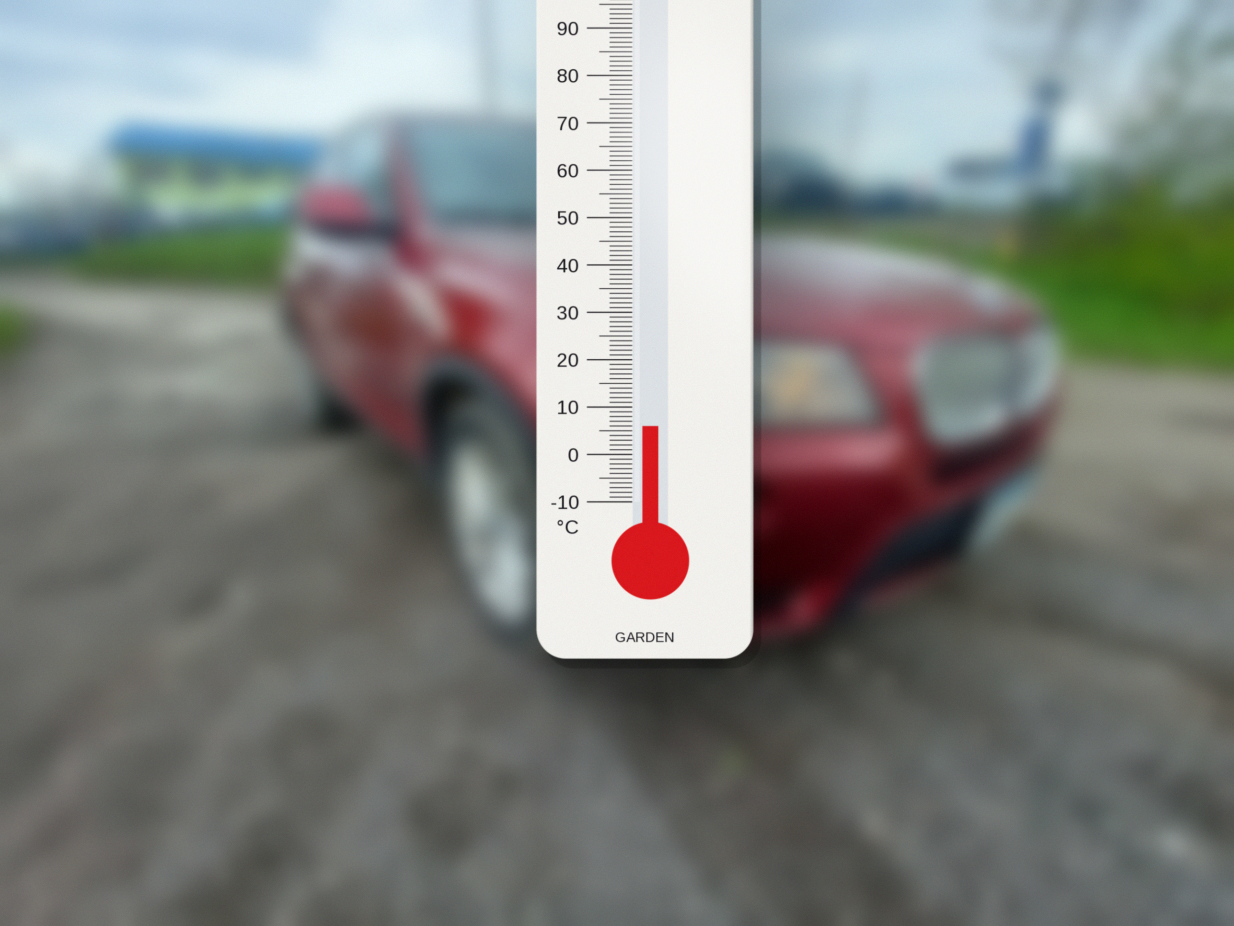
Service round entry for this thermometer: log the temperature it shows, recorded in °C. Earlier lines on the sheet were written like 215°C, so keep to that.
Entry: 6°C
